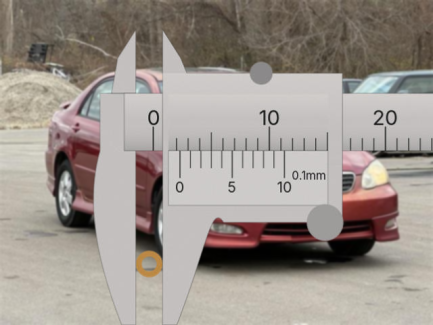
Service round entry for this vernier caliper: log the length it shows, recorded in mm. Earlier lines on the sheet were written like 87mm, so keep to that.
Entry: 2.3mm
